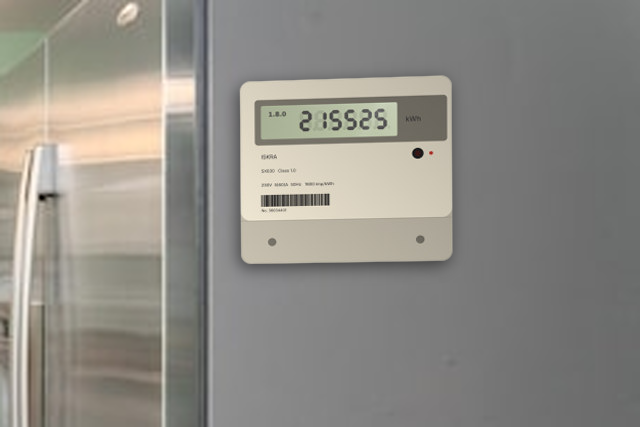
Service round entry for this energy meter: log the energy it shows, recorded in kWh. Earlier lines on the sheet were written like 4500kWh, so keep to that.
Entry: 215525kWh
